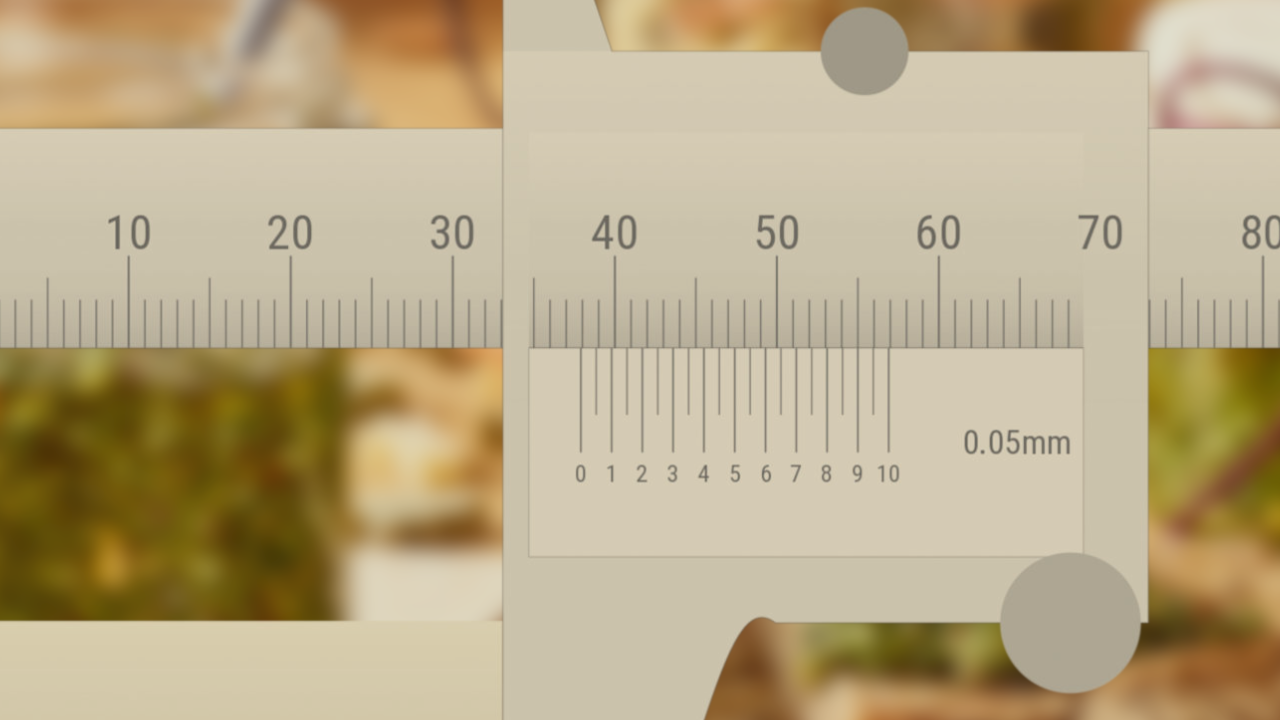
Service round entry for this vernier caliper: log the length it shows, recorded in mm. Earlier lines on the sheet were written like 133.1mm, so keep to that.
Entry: 37.9mm
